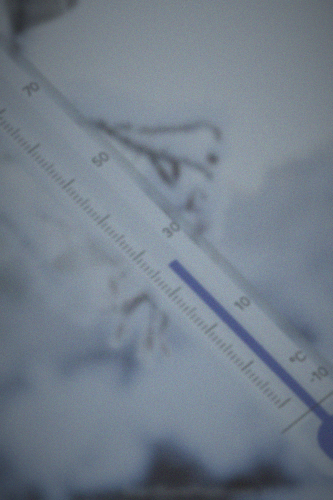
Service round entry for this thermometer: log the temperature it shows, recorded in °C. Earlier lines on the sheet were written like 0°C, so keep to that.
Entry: 25°C
